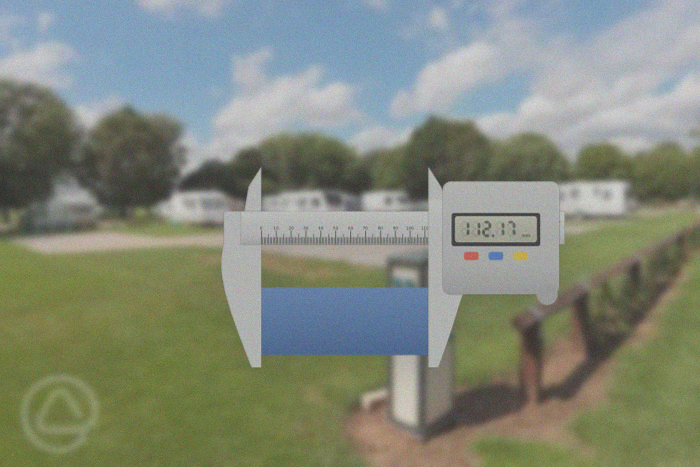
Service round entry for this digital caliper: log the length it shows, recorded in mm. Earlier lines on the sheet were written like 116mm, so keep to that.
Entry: 112.17mm
